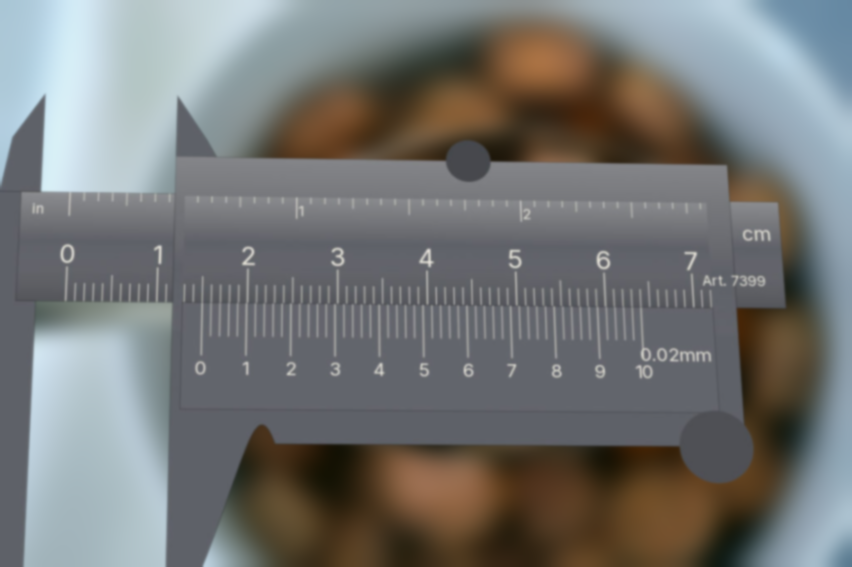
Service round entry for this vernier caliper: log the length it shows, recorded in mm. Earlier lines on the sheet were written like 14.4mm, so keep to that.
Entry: 15.0mm
